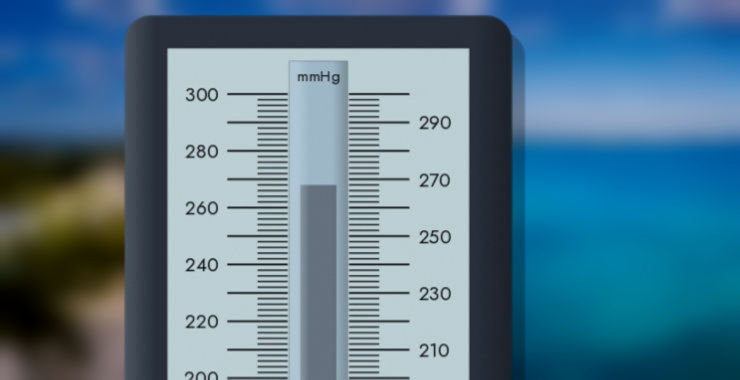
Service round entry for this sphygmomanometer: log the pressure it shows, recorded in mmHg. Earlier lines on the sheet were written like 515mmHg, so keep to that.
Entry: 268mmHg
